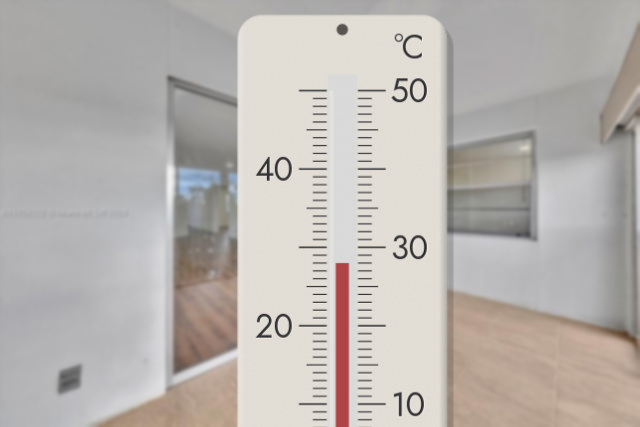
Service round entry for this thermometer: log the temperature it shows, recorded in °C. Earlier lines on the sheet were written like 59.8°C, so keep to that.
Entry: 28°C
